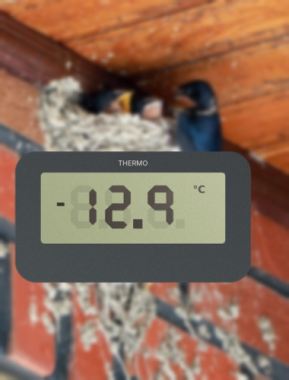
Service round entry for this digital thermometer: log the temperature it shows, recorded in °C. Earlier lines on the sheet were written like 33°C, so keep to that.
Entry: -12.9°C
